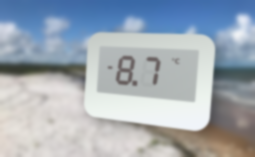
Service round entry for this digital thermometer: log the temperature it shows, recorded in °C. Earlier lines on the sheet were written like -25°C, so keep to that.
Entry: -8.7°C
